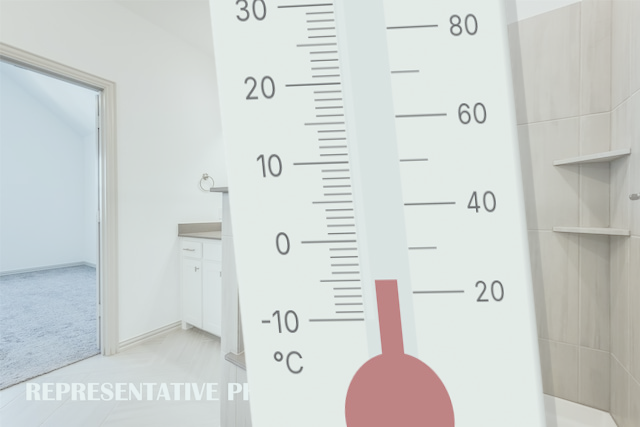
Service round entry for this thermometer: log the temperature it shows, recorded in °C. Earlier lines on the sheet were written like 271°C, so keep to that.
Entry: -5°C
